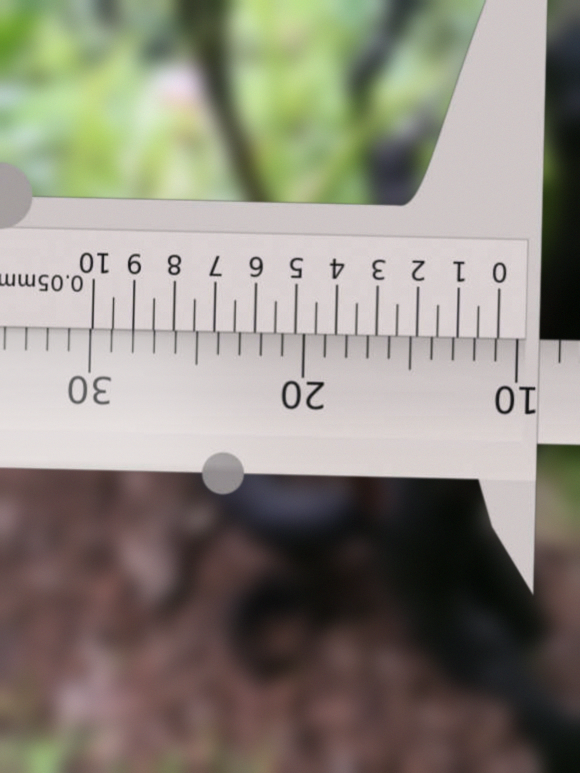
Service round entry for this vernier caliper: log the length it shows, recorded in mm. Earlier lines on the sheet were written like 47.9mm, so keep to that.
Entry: 10.9mm
